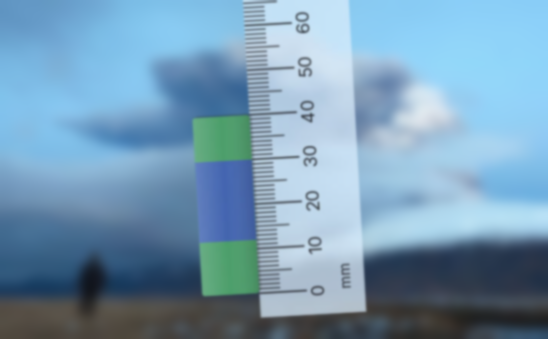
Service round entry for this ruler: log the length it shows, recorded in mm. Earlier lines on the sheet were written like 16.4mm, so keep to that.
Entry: 40mm
